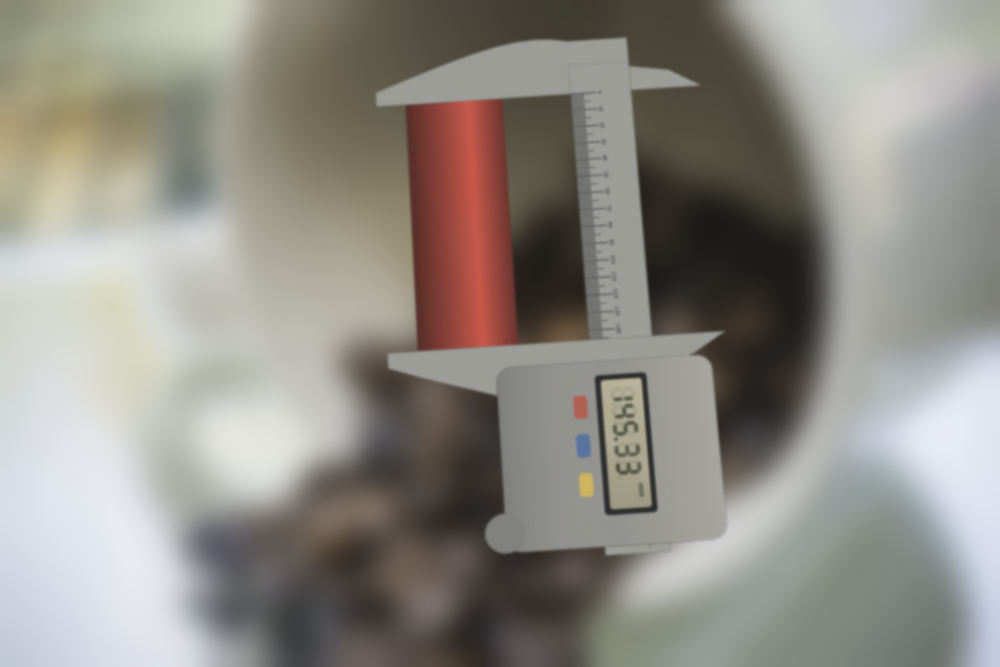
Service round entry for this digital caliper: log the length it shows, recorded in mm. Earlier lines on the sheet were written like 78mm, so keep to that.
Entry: 145.33mm
